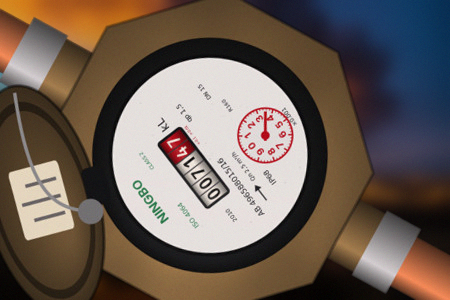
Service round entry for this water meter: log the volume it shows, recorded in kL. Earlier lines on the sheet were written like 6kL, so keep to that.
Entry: 71.473kL
